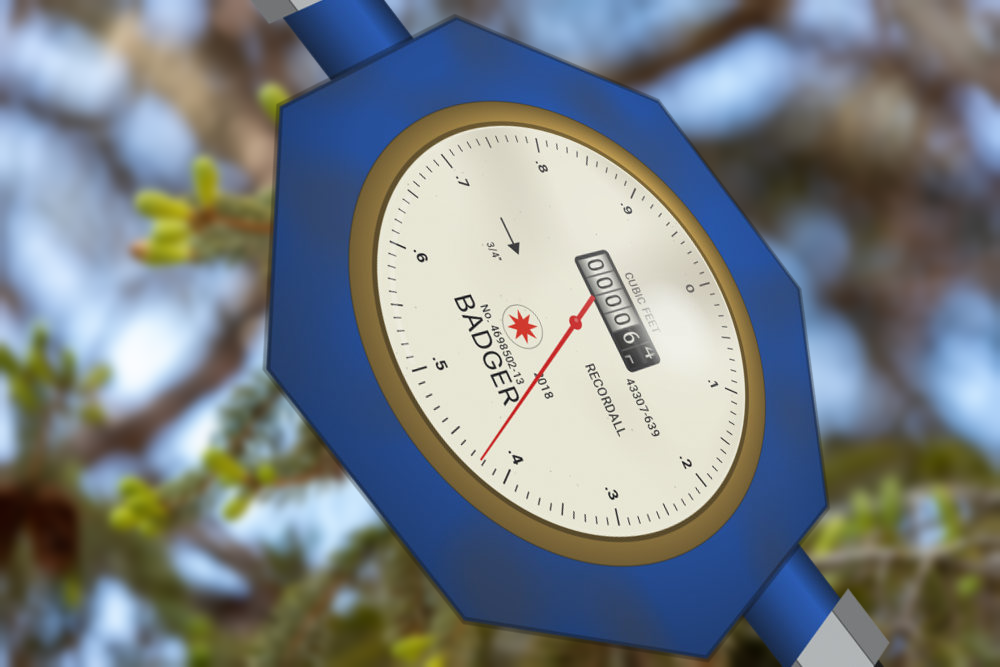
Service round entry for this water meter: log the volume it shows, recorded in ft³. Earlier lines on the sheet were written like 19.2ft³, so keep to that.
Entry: 64.42ft³
